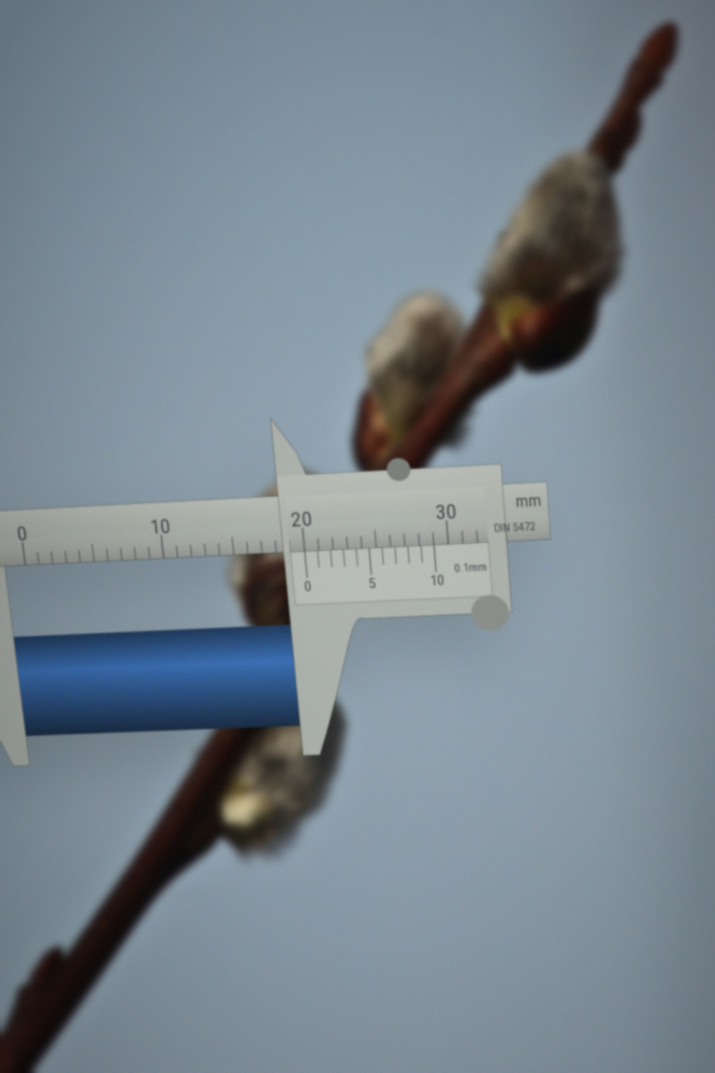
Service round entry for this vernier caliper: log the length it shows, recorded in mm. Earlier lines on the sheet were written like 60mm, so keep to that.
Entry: 20.0mm
